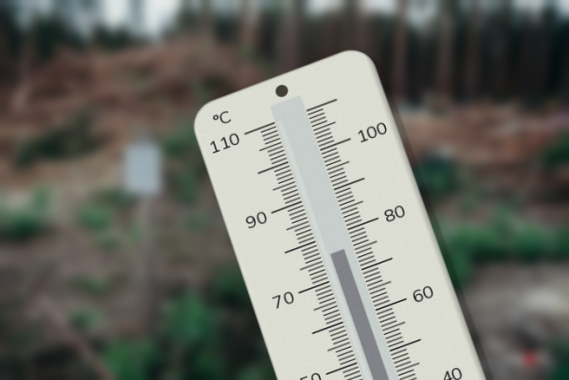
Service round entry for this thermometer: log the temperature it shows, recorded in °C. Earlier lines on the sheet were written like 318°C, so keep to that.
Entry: 76°C
